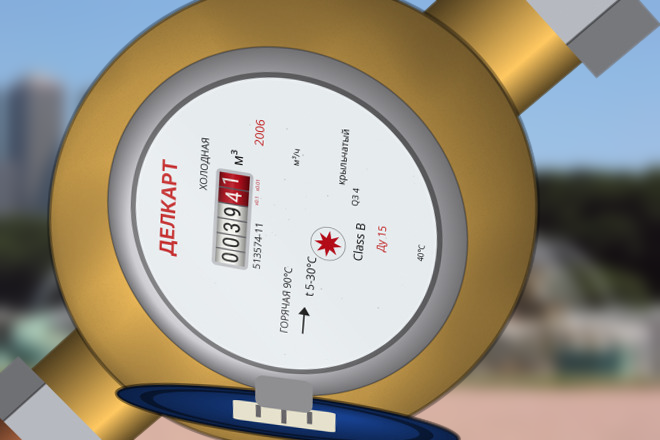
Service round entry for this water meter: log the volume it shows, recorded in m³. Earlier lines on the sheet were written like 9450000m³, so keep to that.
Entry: 39.41m³
